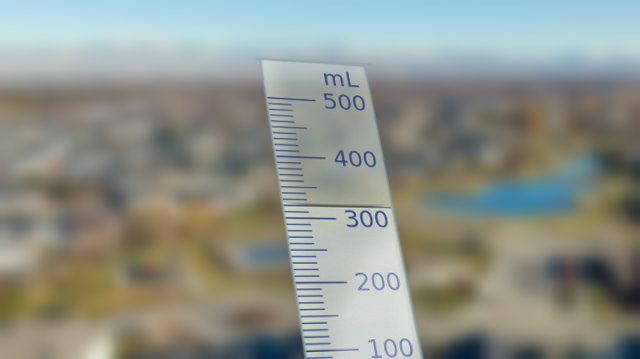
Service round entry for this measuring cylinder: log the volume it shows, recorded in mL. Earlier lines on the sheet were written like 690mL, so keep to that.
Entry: 320mL
